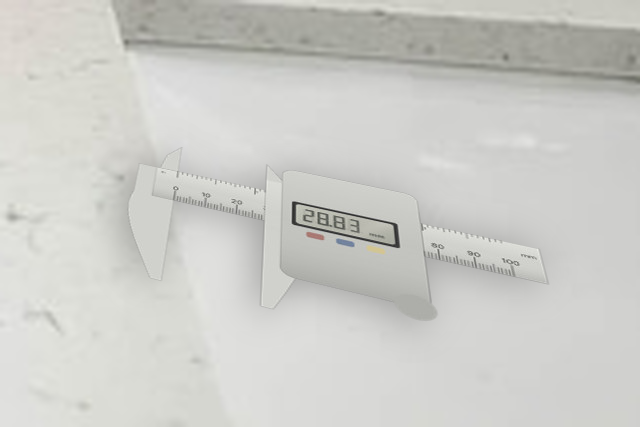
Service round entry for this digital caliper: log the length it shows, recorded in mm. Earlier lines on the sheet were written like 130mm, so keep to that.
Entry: 28.83mm
